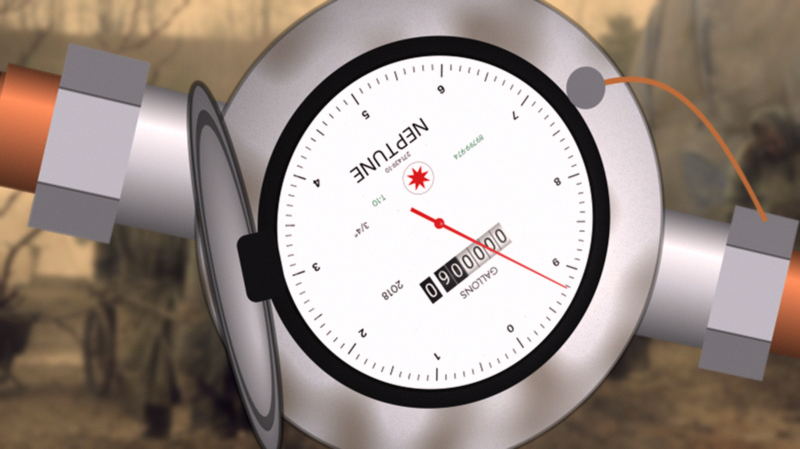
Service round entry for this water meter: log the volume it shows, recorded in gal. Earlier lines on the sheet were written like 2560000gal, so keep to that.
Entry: 59.2gal
